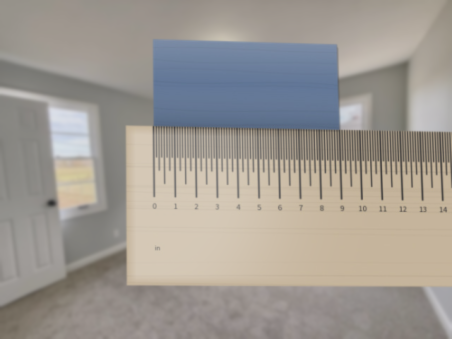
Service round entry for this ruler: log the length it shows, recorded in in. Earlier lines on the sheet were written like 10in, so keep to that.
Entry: 9in
